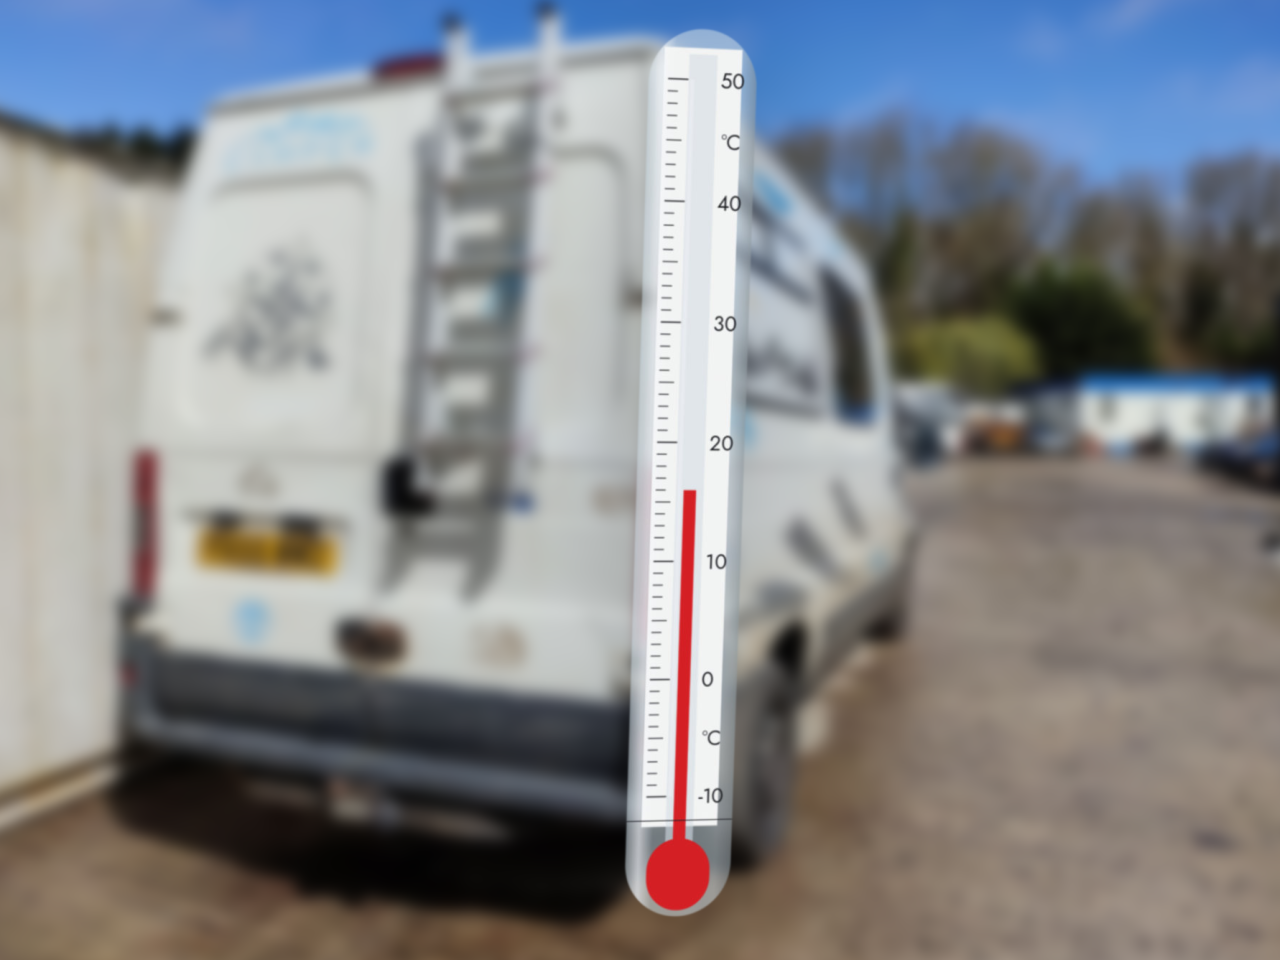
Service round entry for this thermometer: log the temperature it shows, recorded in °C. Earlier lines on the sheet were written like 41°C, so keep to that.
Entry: 16°C
